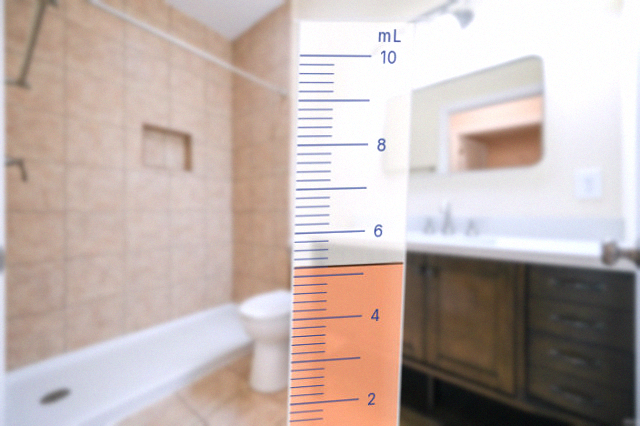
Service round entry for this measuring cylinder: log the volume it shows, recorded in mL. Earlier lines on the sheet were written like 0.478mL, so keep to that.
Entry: 5.2mL
